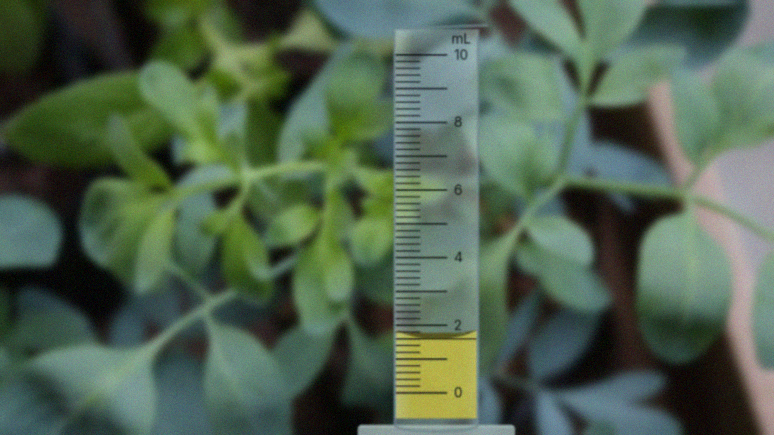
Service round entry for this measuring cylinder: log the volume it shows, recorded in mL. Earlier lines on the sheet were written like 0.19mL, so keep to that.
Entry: 1.6mL
